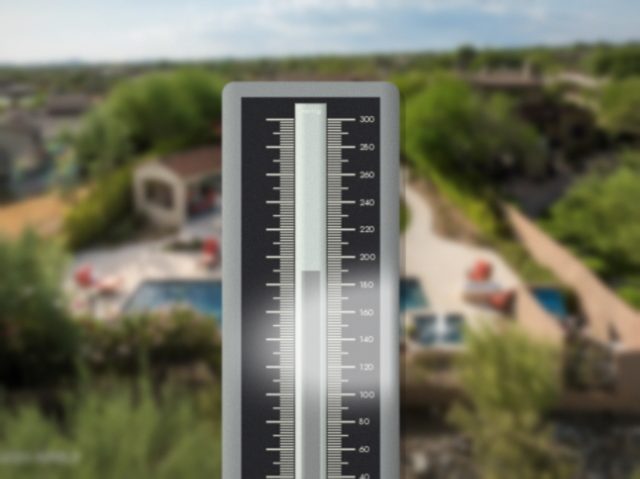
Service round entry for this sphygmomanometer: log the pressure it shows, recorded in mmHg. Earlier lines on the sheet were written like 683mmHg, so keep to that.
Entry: 190mmHg
